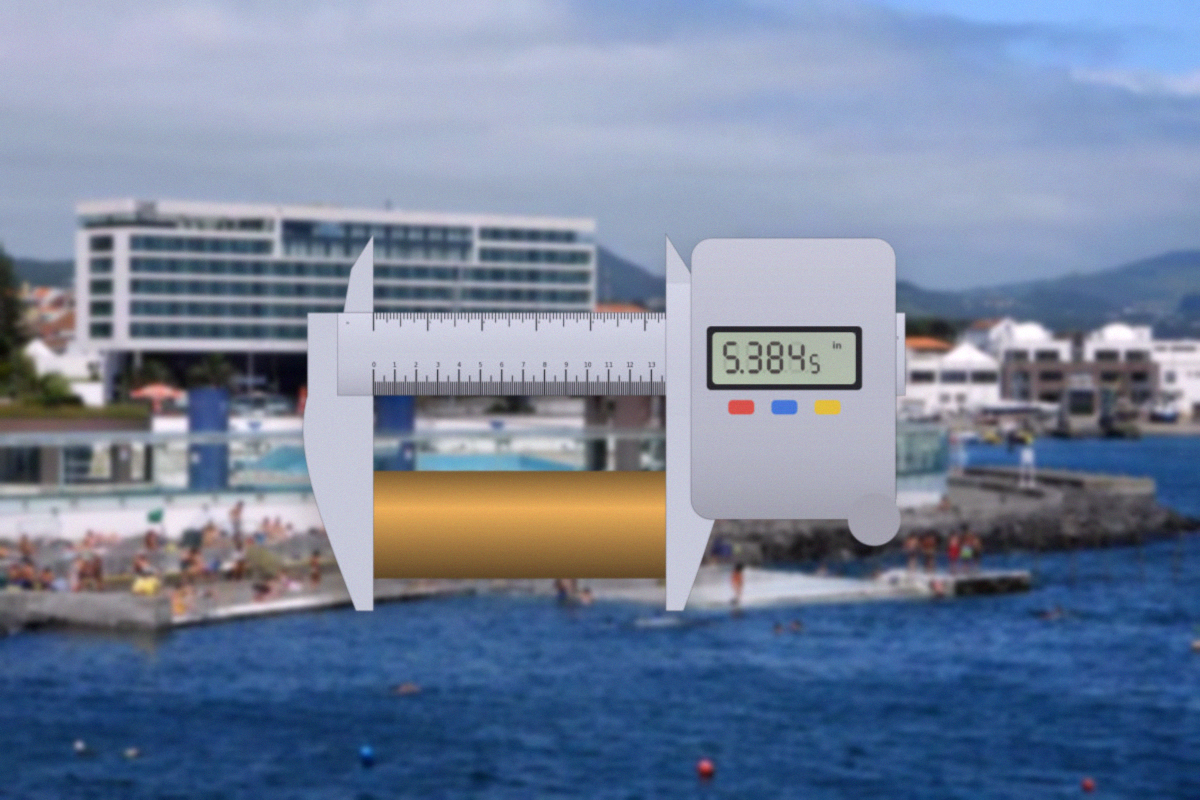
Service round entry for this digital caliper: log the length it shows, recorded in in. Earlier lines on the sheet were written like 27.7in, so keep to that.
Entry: 5.3845in
